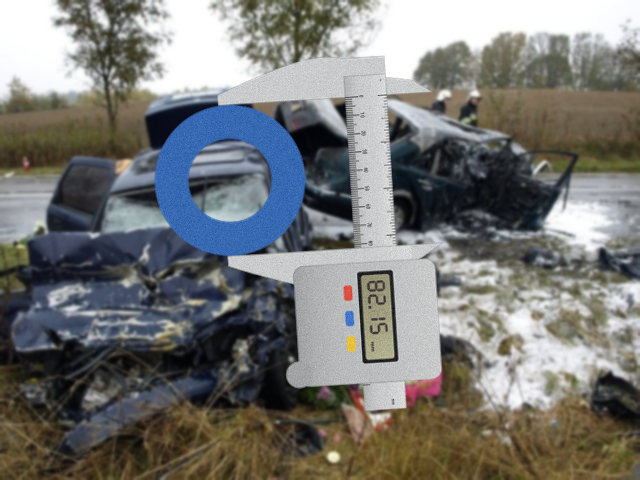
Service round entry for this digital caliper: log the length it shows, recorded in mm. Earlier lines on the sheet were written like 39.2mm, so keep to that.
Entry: 82.15mm
